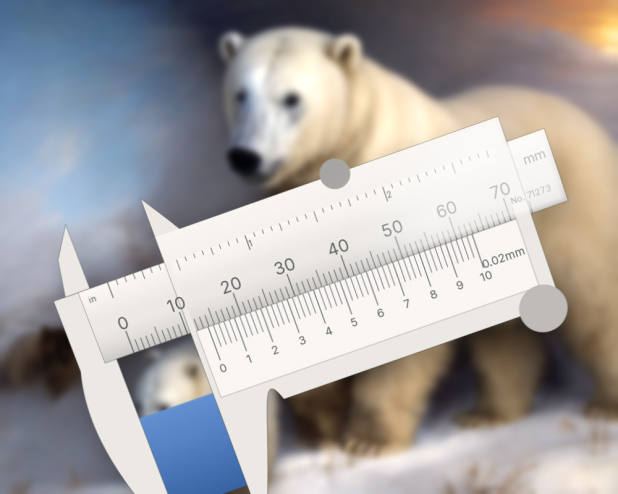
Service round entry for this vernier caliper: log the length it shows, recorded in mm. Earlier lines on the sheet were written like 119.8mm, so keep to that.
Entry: 13.8mm
